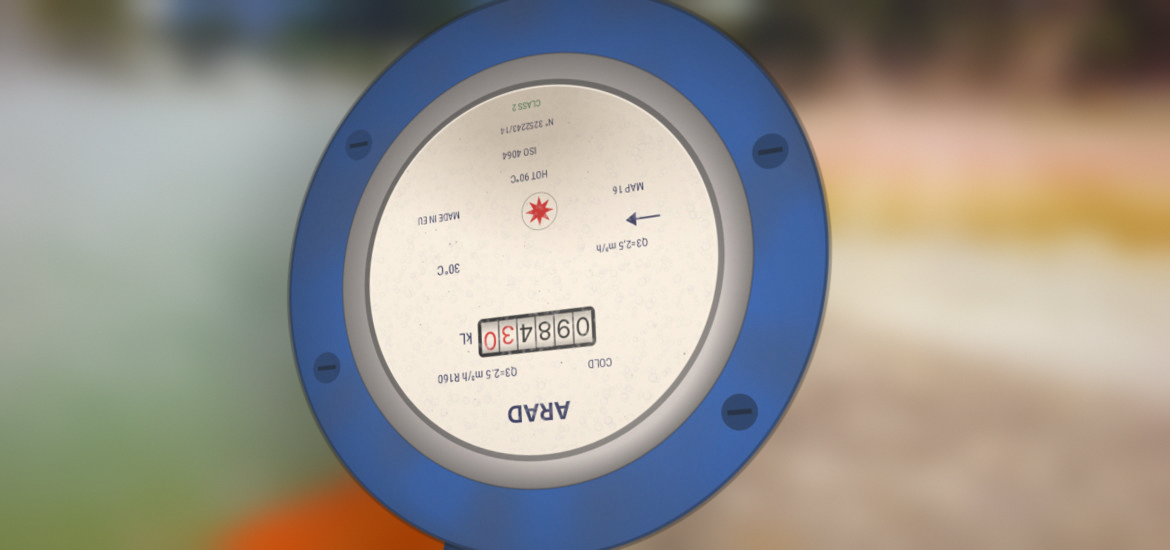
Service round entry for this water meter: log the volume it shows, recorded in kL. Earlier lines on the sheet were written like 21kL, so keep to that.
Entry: 984.30kL
